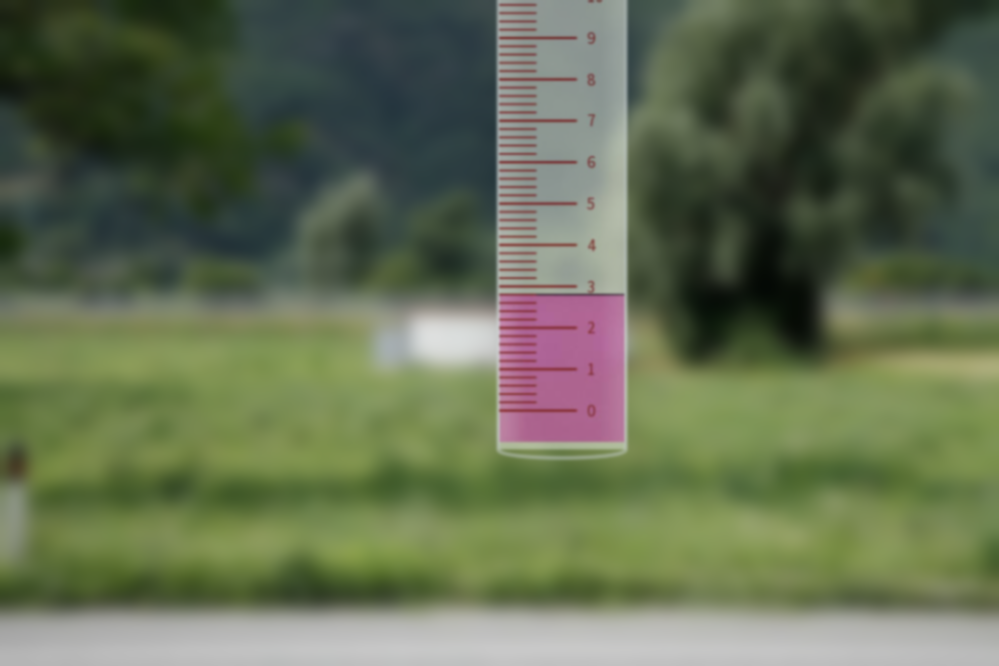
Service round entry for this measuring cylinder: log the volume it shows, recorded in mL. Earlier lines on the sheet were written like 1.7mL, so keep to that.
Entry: 2.8mL
